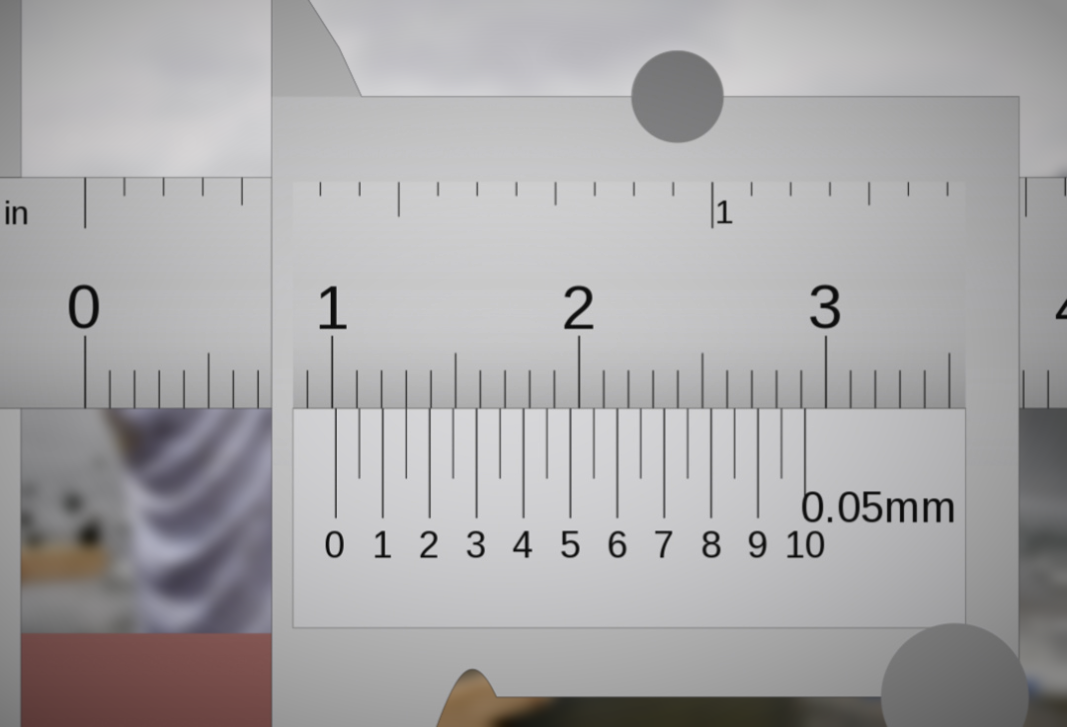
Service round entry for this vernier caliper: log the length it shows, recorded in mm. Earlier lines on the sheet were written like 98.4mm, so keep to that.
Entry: 10.15mm
